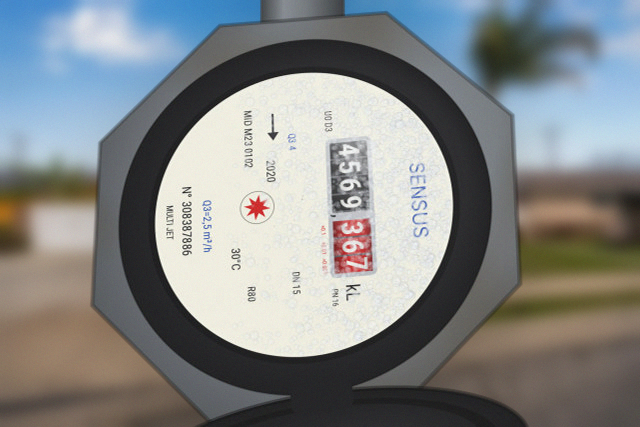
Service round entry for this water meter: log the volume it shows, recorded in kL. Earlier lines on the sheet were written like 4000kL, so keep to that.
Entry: 4569.367kL
